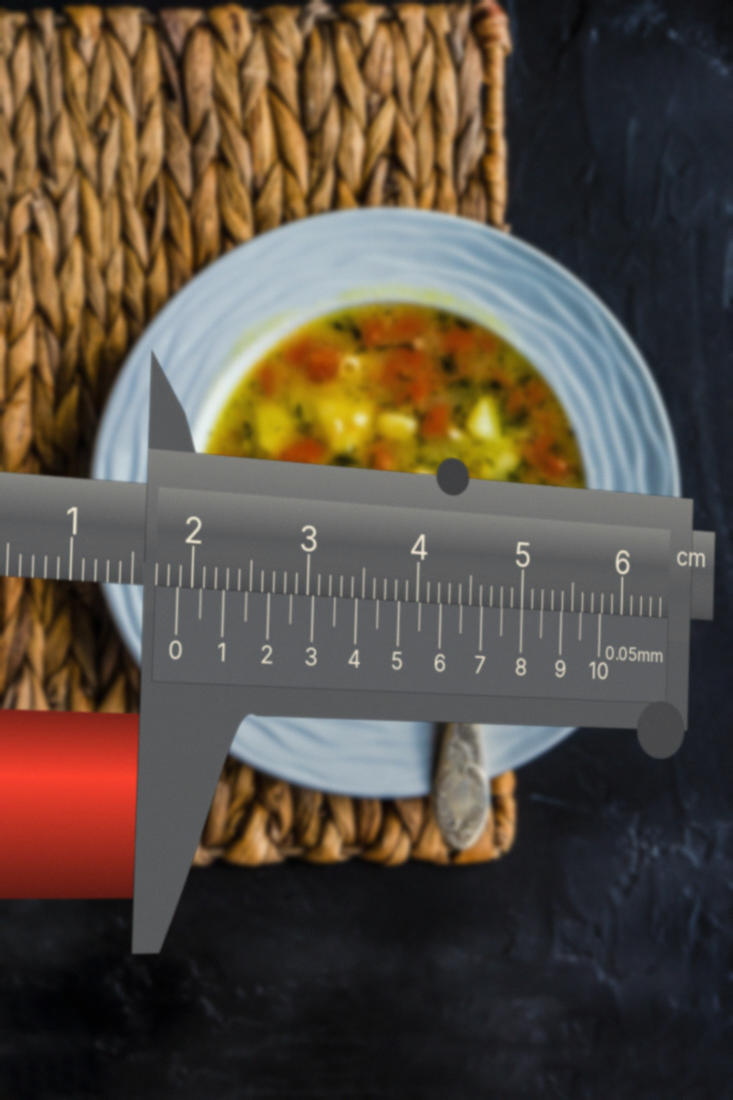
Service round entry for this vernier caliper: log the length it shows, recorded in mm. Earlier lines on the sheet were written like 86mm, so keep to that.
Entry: 18.8mm
